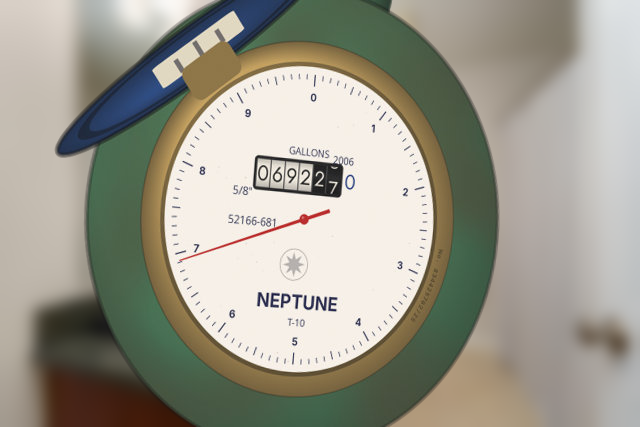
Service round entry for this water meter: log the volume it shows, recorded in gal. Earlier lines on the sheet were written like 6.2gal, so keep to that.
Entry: 692266.9gal
